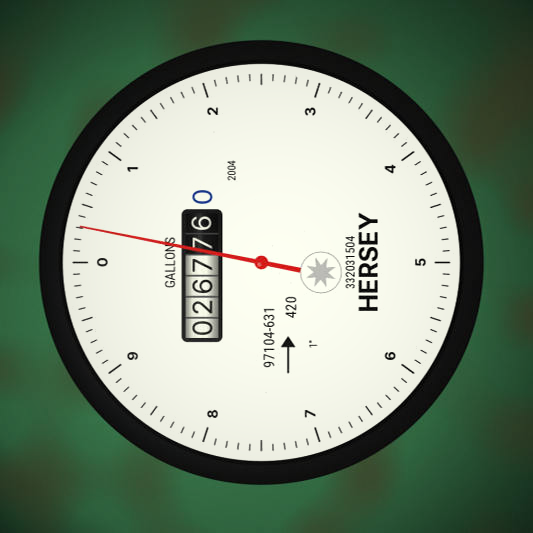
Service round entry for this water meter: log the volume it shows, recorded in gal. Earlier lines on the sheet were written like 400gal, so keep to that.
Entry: 267760.3gal
